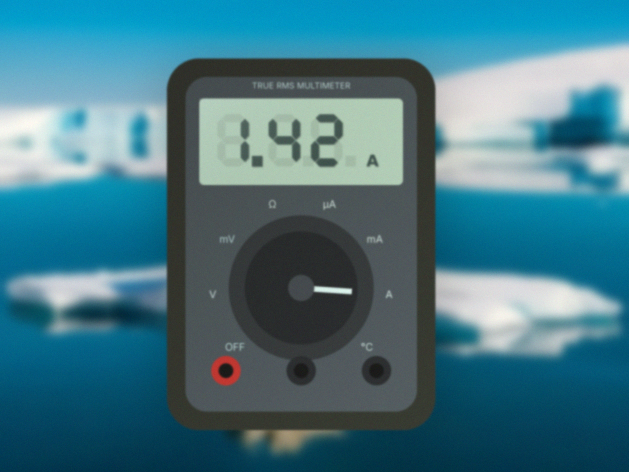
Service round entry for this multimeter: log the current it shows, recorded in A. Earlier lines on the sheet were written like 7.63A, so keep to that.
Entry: 1.42A
